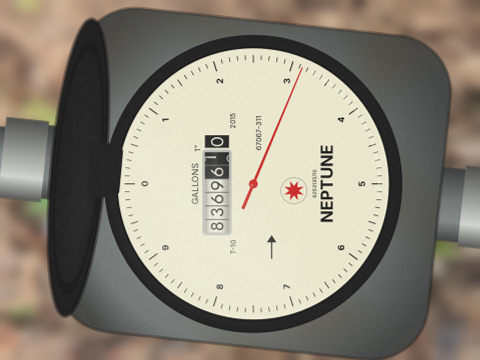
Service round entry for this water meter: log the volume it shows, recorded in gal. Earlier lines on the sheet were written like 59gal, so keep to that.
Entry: 8369613.1gal
